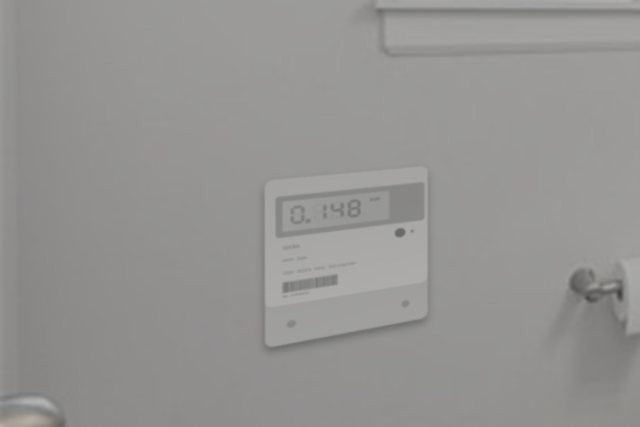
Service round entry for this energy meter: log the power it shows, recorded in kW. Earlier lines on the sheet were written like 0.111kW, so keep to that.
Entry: 0.148kW
